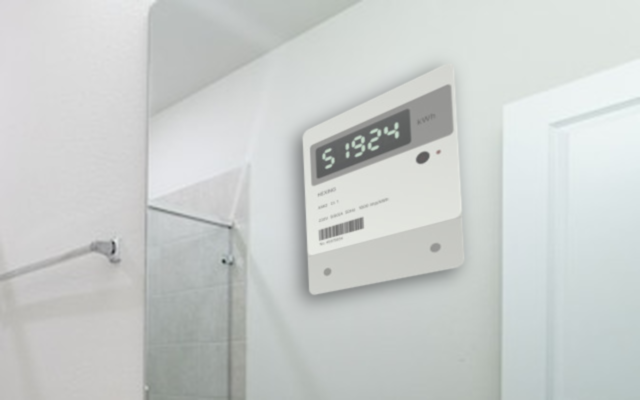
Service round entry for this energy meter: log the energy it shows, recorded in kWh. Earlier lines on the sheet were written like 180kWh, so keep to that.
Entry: 51924kWh
